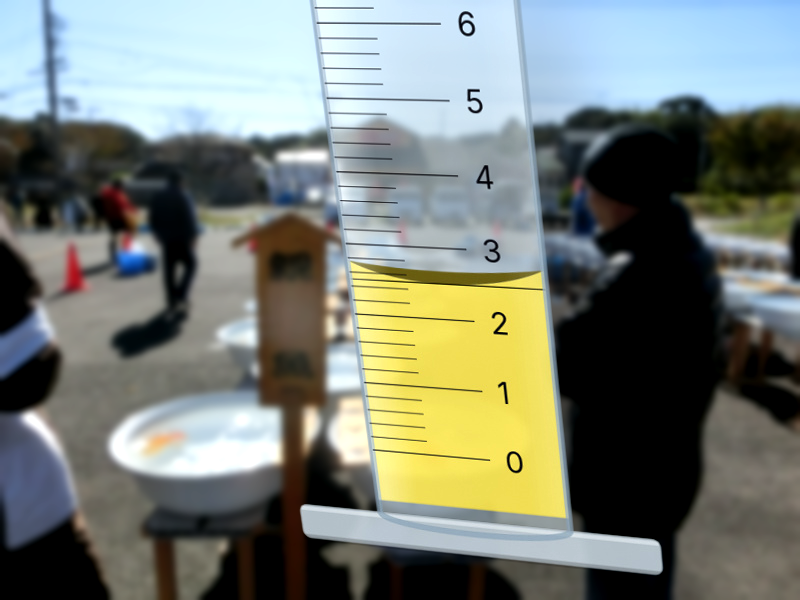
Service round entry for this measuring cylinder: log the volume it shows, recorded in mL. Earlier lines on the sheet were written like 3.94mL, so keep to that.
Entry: 2.5mL
